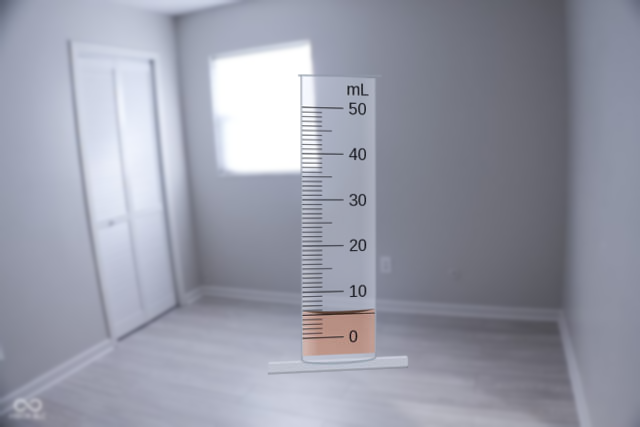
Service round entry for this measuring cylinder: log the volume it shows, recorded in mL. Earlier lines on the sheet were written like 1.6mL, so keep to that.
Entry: 5mL
